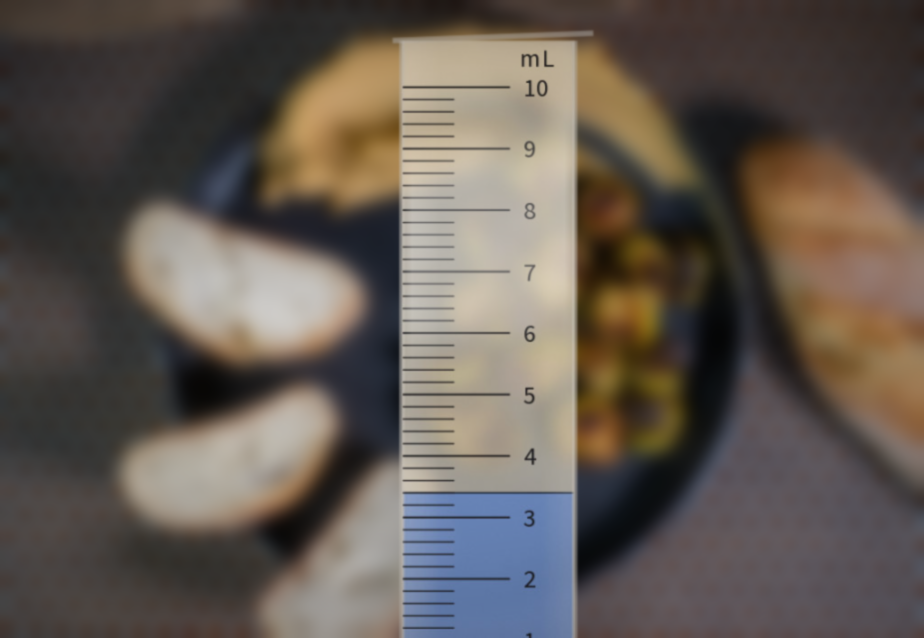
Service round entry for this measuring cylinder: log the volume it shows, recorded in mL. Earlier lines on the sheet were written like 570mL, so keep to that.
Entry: 3.4mL
